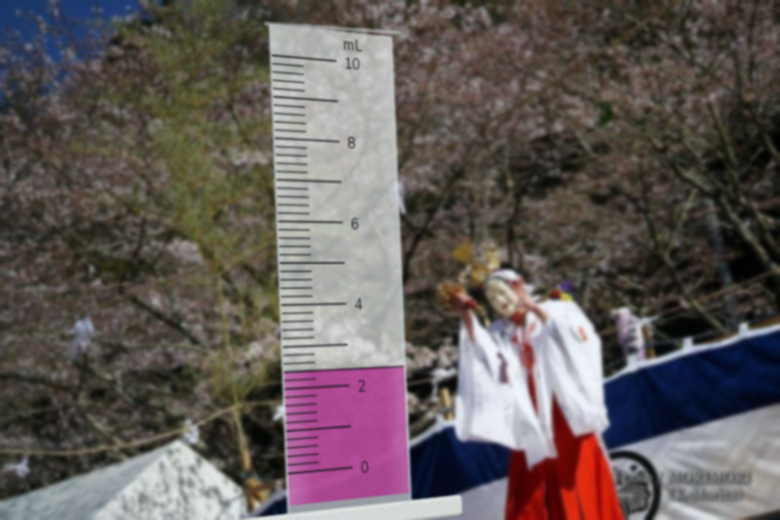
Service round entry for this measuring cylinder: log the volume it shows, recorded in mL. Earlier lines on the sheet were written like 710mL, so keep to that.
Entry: 2.4mL
